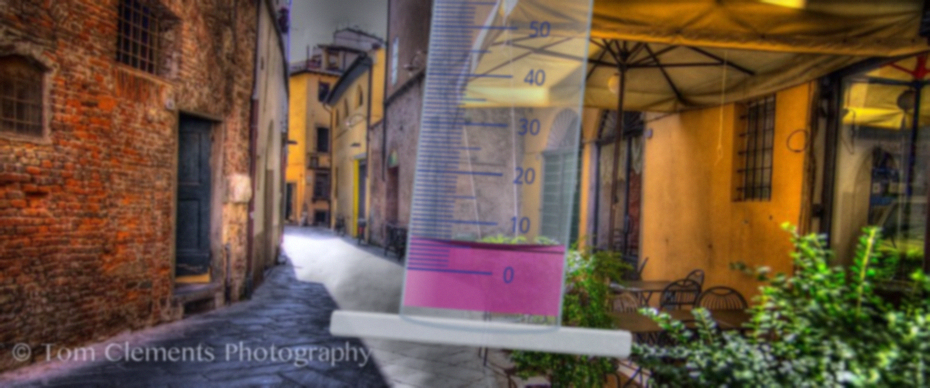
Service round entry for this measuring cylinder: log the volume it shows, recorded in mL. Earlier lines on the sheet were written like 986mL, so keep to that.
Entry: 5mL
